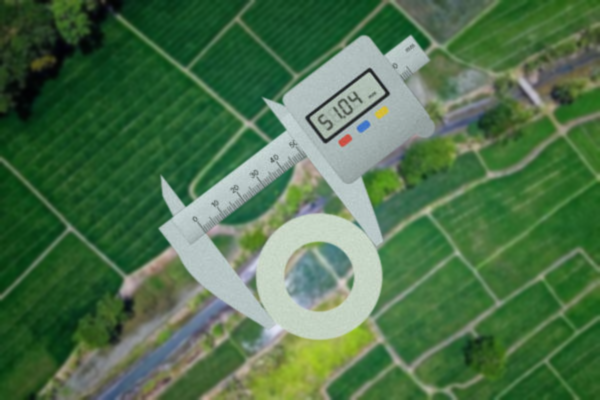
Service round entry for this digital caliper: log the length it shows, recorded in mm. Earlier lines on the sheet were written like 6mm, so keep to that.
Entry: 51.04mm
